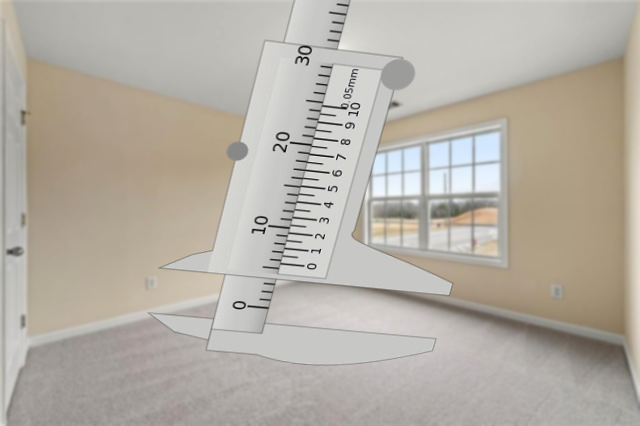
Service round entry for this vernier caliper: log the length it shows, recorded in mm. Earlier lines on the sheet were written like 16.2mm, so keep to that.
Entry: 5.6mm
